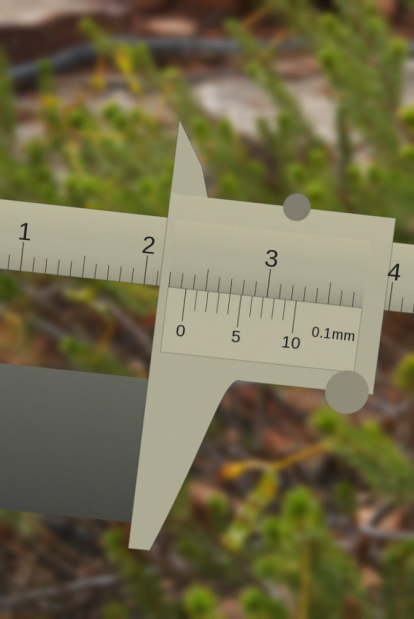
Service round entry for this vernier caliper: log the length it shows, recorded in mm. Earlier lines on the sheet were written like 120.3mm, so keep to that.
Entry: 23.4mm
